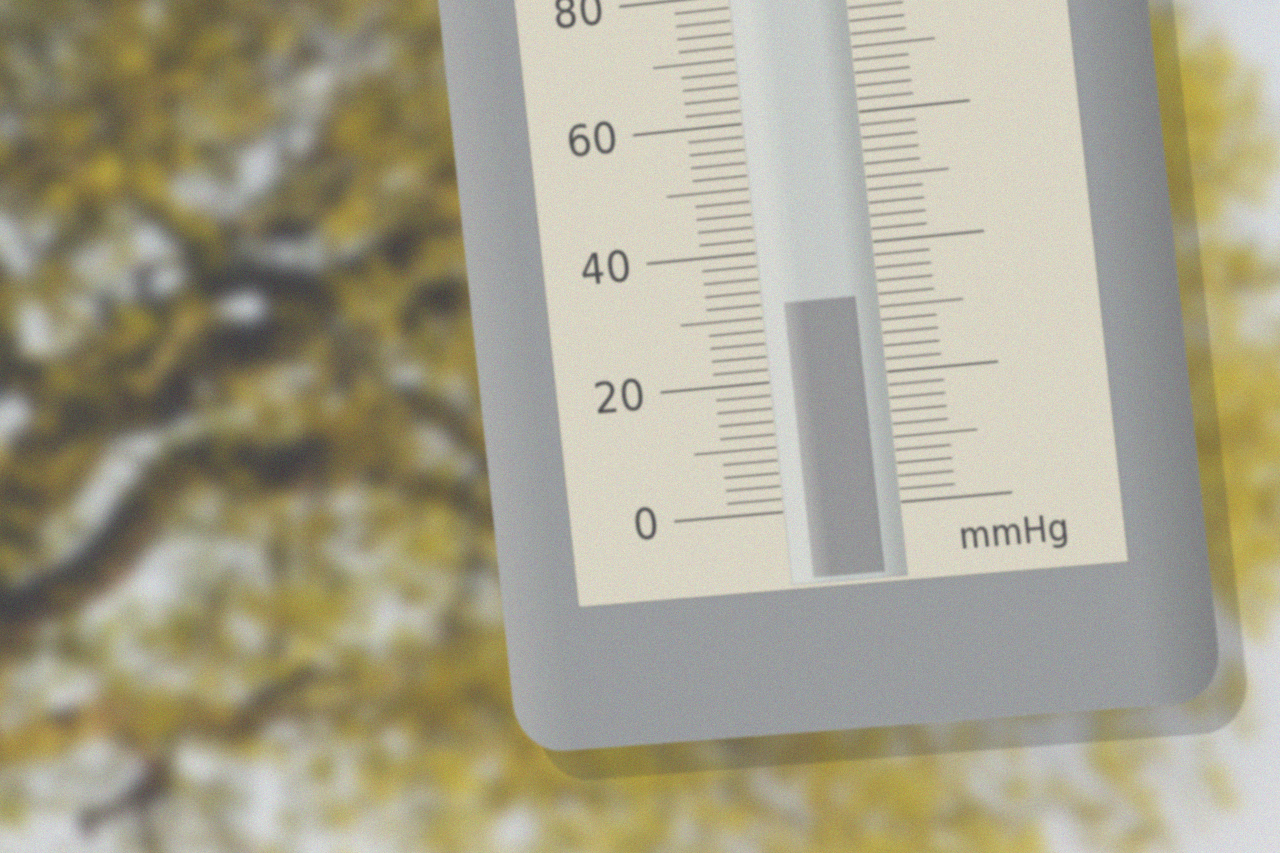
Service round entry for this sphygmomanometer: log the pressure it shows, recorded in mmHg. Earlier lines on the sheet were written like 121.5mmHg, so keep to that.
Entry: 32mmHg
